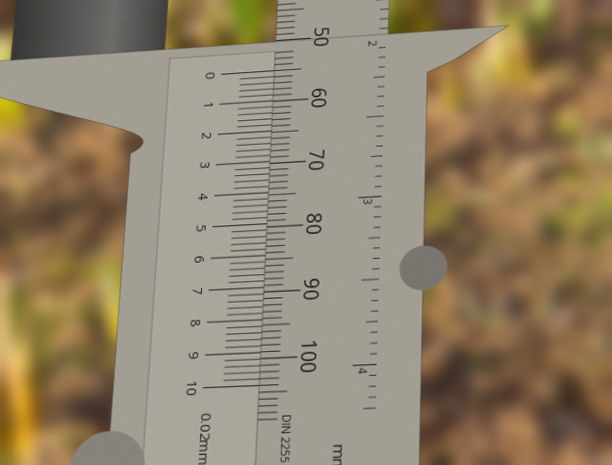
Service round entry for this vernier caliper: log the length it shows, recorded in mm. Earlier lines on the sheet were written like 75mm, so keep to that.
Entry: 55.0mm
